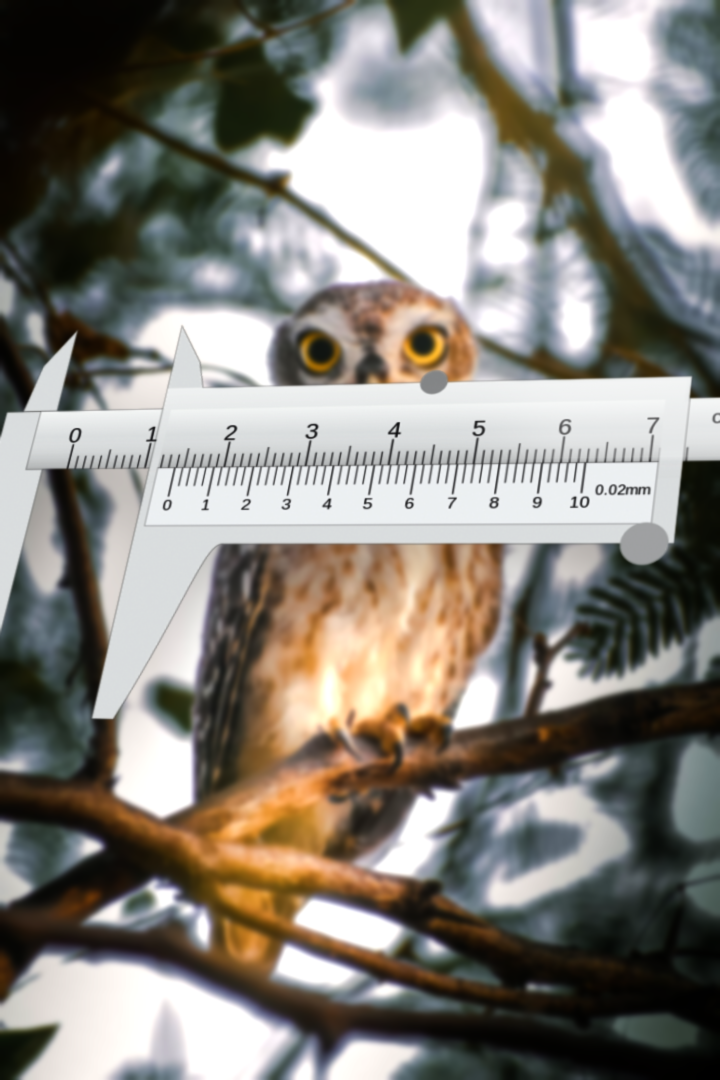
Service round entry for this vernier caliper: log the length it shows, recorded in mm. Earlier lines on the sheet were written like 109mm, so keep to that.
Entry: 13.8mm
